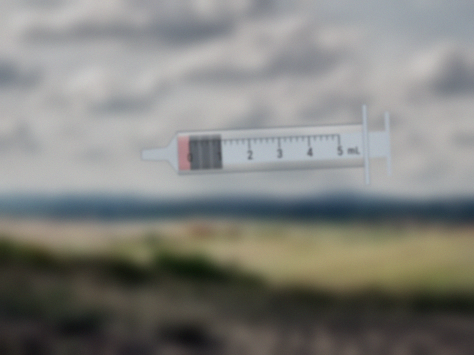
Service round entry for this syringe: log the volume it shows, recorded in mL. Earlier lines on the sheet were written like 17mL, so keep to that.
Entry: 0mL
